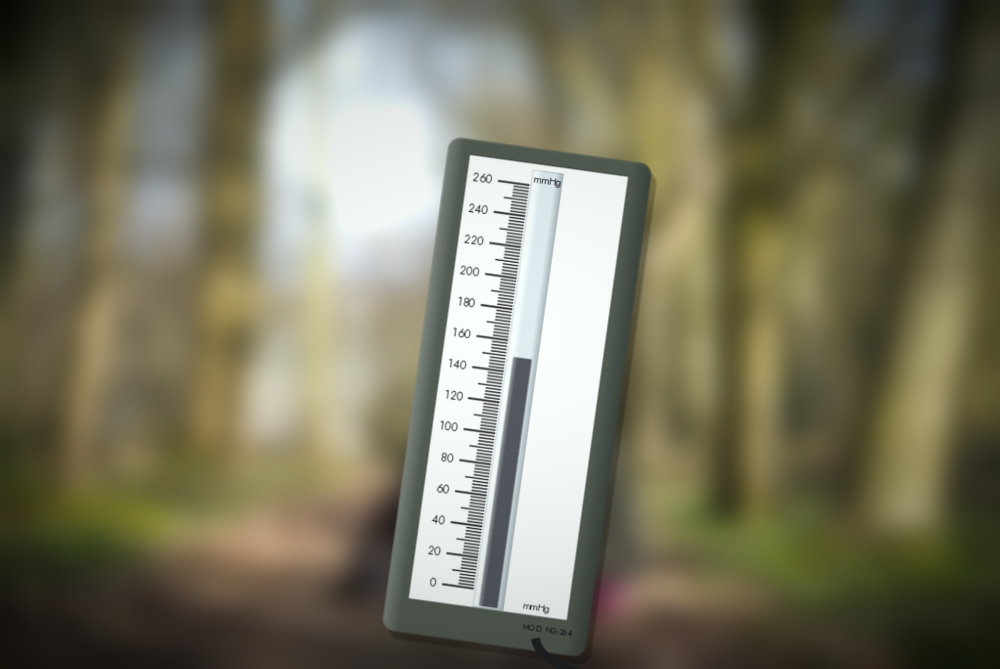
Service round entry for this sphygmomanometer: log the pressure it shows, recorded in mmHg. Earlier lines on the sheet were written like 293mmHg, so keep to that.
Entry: 150mmHg
